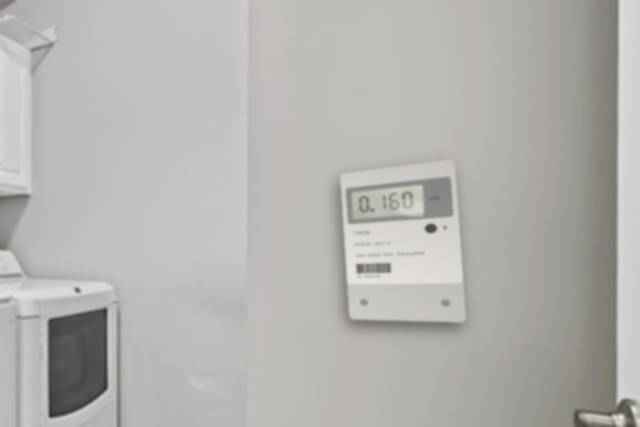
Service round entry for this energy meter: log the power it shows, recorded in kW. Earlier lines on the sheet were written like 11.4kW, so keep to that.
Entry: 0.160kW
